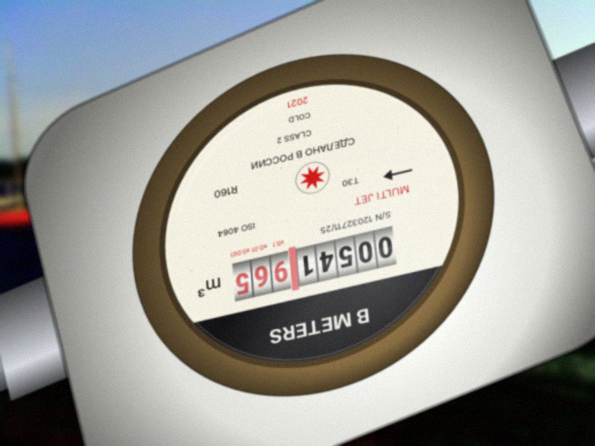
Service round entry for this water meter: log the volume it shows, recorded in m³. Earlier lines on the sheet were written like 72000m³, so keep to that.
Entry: 541.965m³
